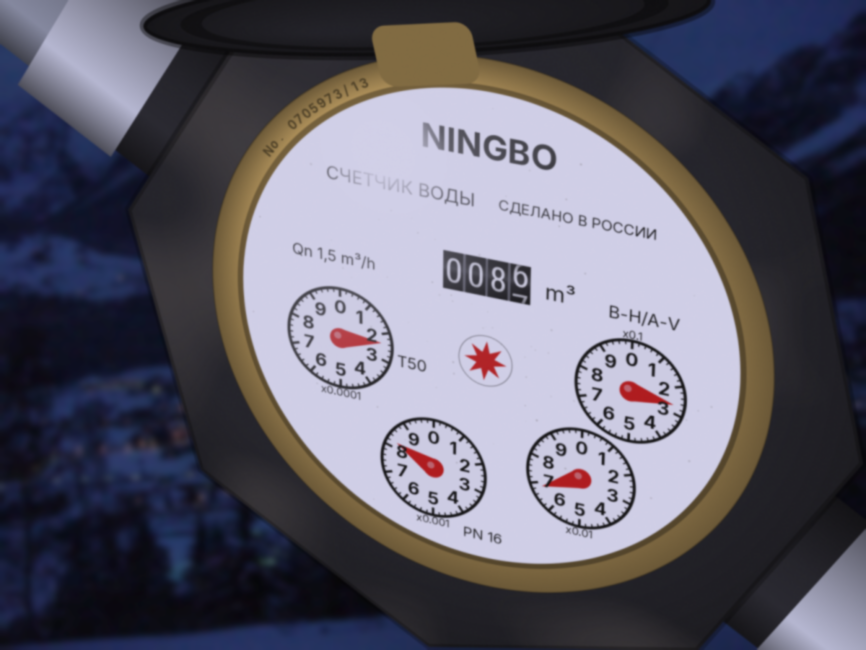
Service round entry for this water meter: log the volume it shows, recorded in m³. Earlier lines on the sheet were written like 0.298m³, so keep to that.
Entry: 86.2682m³
